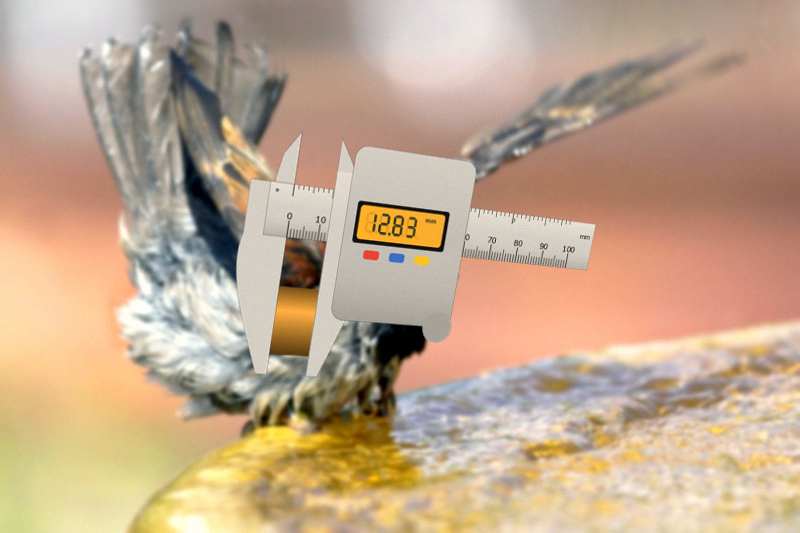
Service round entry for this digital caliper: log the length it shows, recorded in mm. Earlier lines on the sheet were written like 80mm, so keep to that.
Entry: 12.83mm
